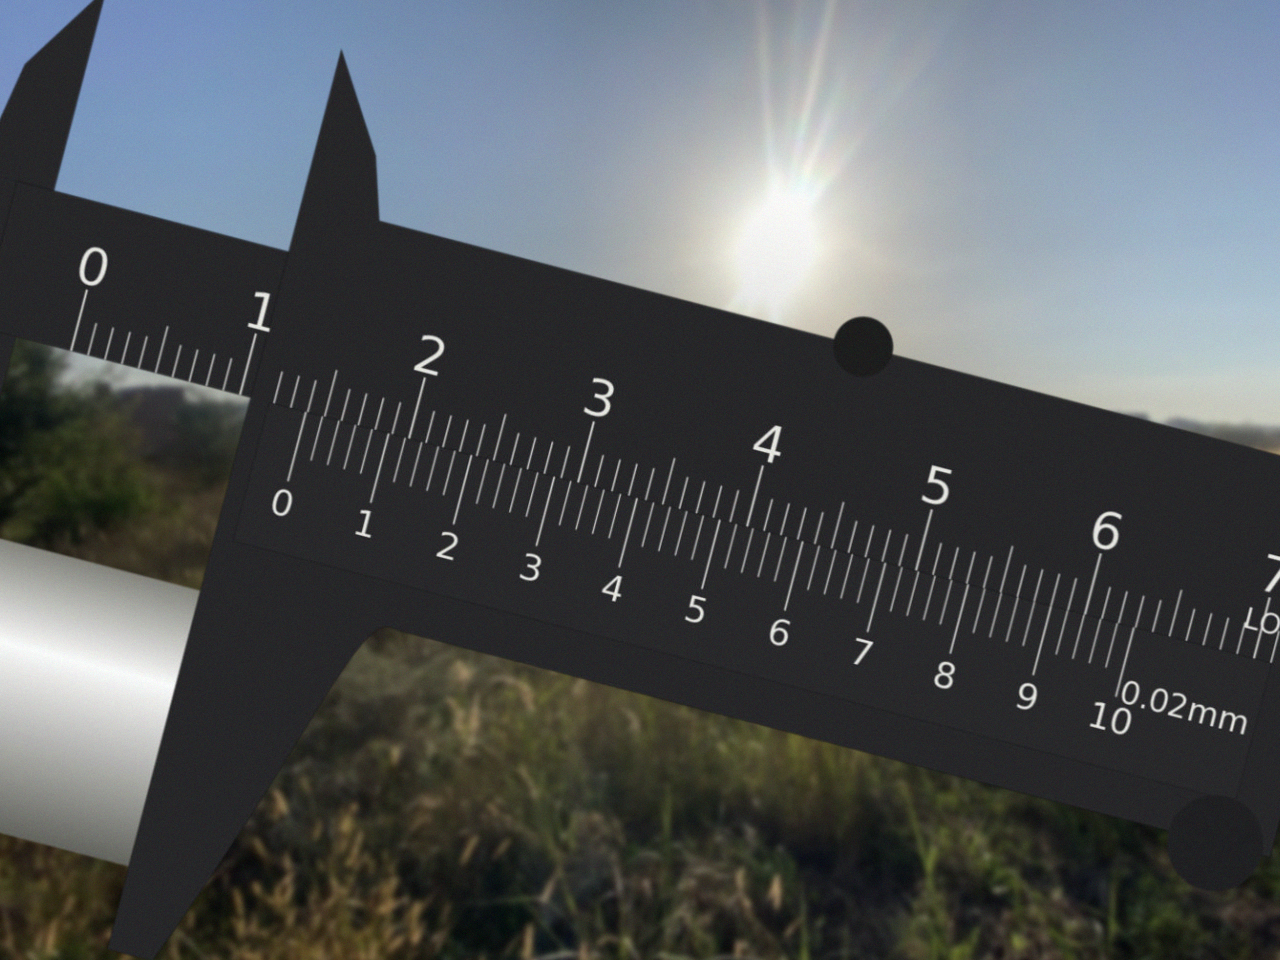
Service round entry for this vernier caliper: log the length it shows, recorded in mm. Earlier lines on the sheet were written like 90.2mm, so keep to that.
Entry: 13.9mm
